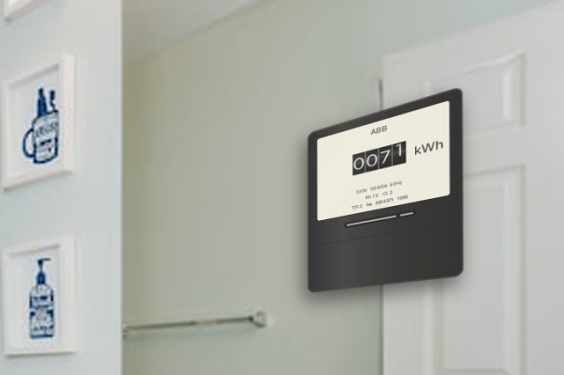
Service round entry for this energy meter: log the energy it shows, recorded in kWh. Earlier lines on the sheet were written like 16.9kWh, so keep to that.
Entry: 71kWh
